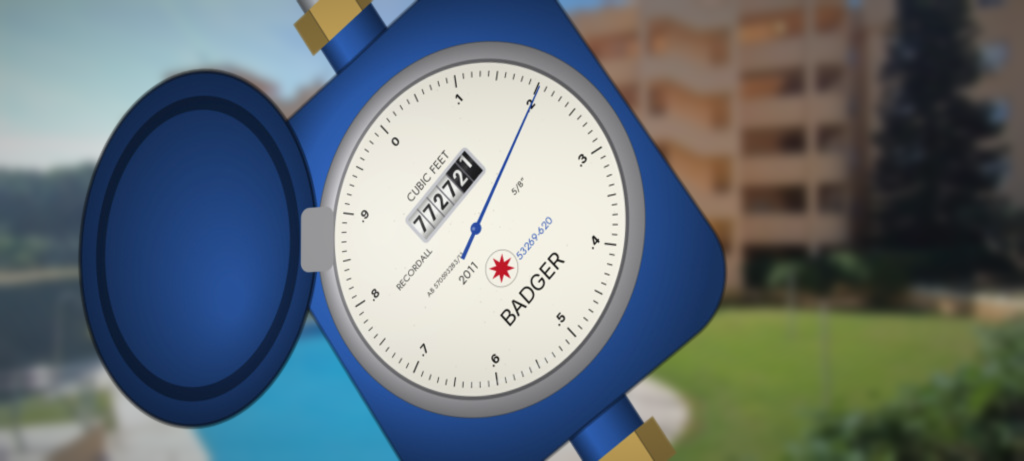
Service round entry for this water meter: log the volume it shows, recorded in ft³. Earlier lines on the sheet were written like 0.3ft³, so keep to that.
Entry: 772721.20ft³
